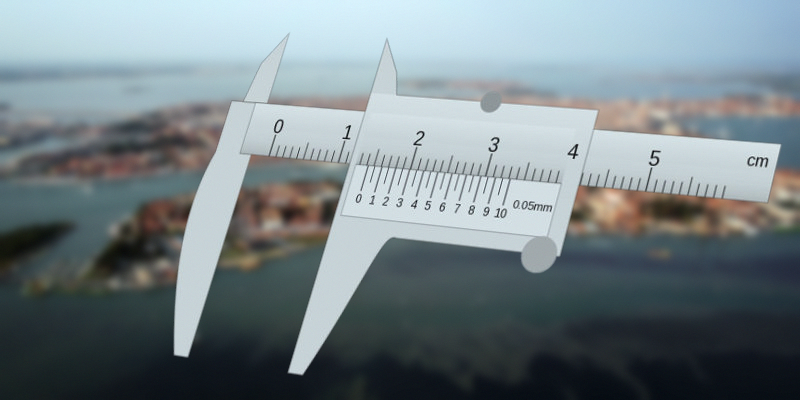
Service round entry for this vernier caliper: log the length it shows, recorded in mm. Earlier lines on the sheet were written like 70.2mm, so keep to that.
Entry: 14.2mm
